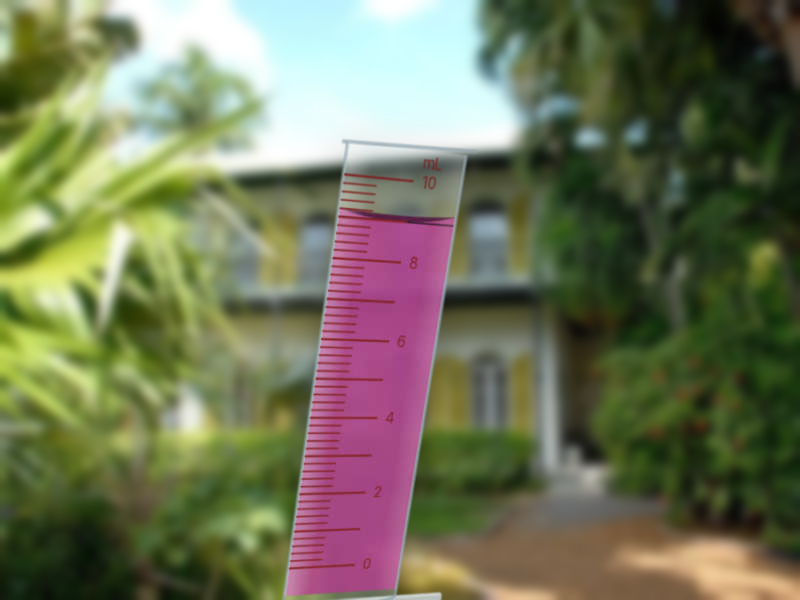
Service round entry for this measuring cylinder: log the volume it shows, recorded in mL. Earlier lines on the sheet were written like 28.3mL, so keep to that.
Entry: 9mL
